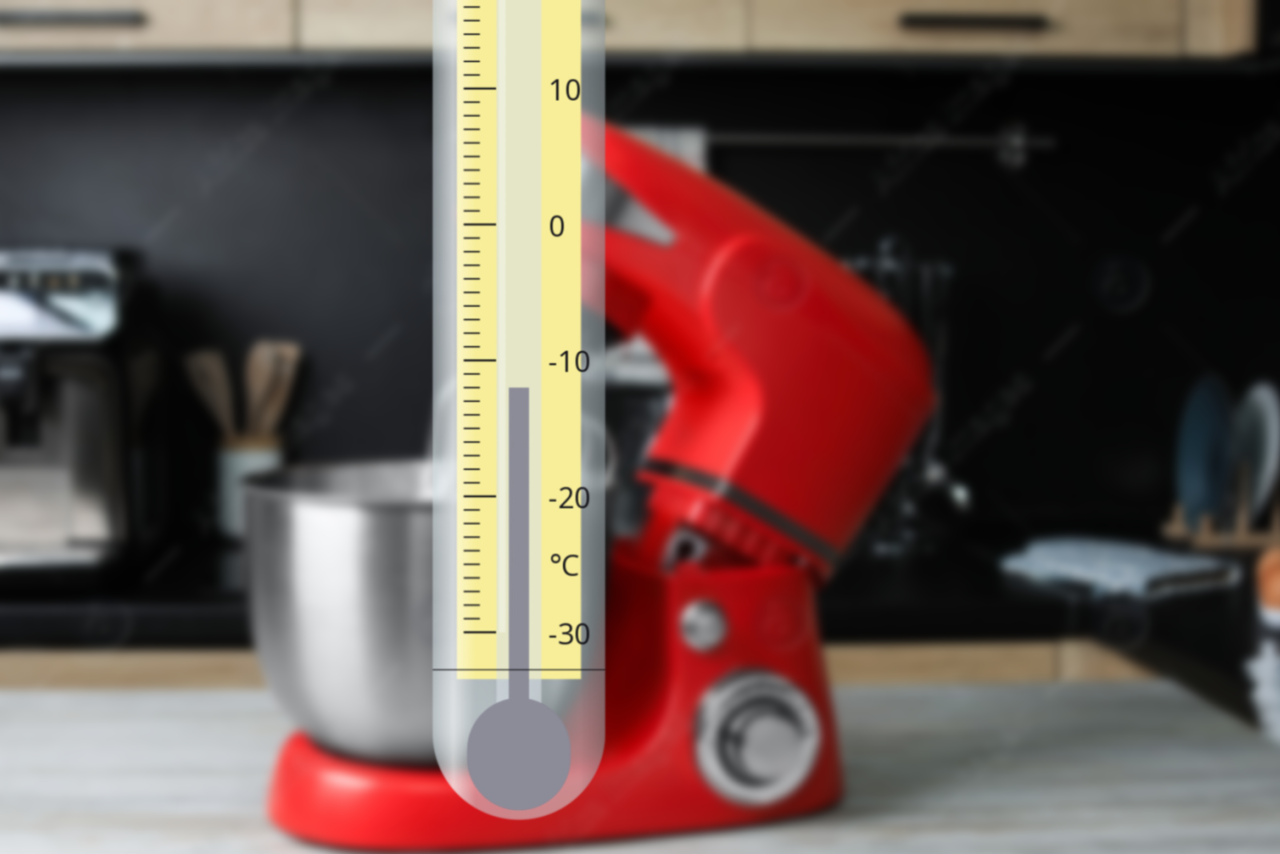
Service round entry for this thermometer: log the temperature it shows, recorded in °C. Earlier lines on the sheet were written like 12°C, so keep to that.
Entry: -12°C
